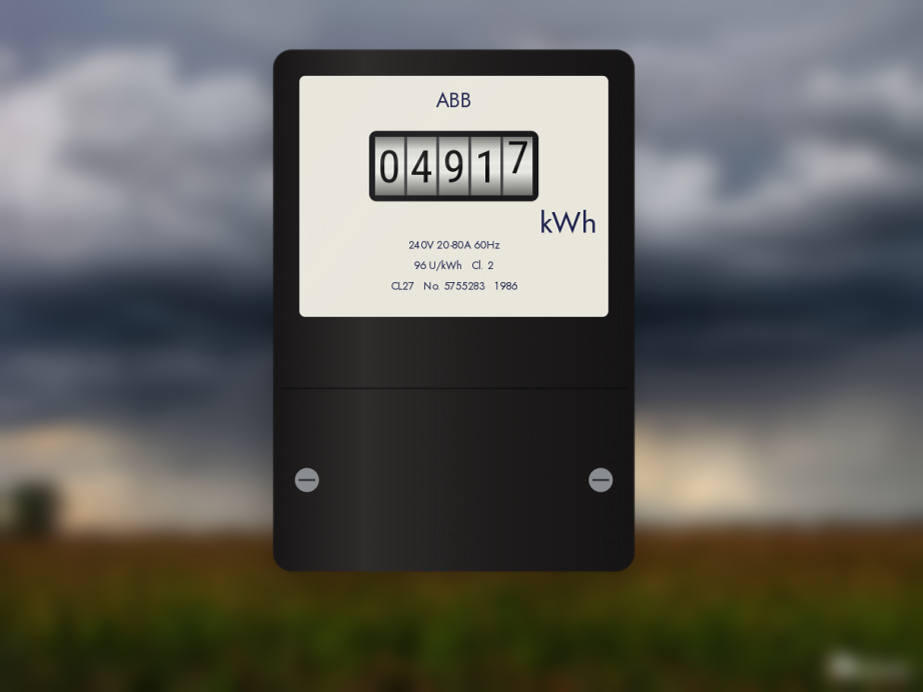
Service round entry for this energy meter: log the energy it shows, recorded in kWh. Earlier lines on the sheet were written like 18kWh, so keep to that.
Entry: 4917kWh
